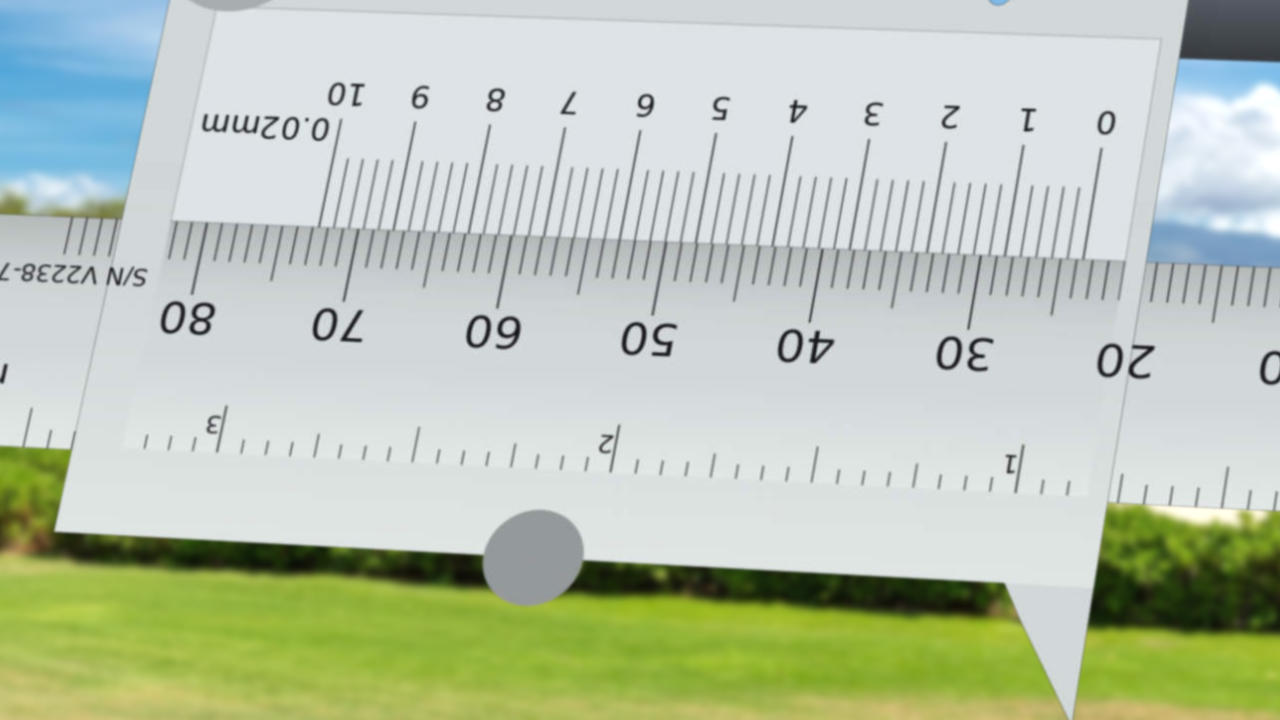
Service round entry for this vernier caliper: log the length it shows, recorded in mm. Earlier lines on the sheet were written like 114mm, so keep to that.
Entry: 23.6mm
